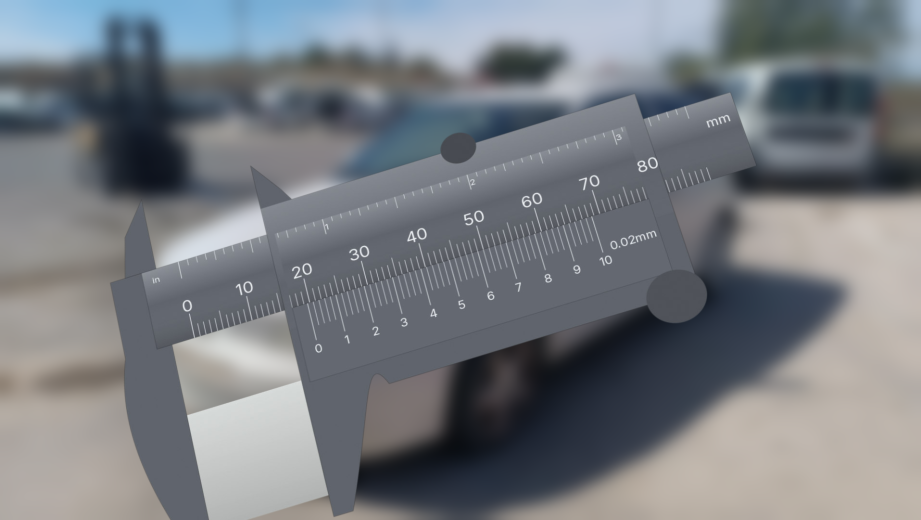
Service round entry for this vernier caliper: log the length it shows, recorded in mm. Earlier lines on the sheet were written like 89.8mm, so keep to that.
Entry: 19.6mm
